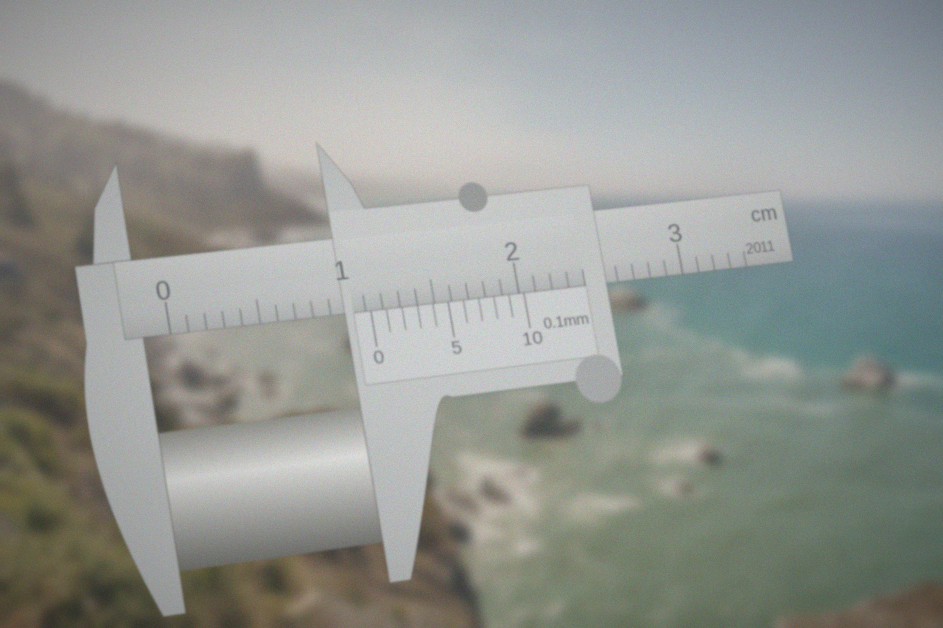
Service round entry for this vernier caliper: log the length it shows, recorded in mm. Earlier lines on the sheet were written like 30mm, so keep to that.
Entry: 11.3mm
